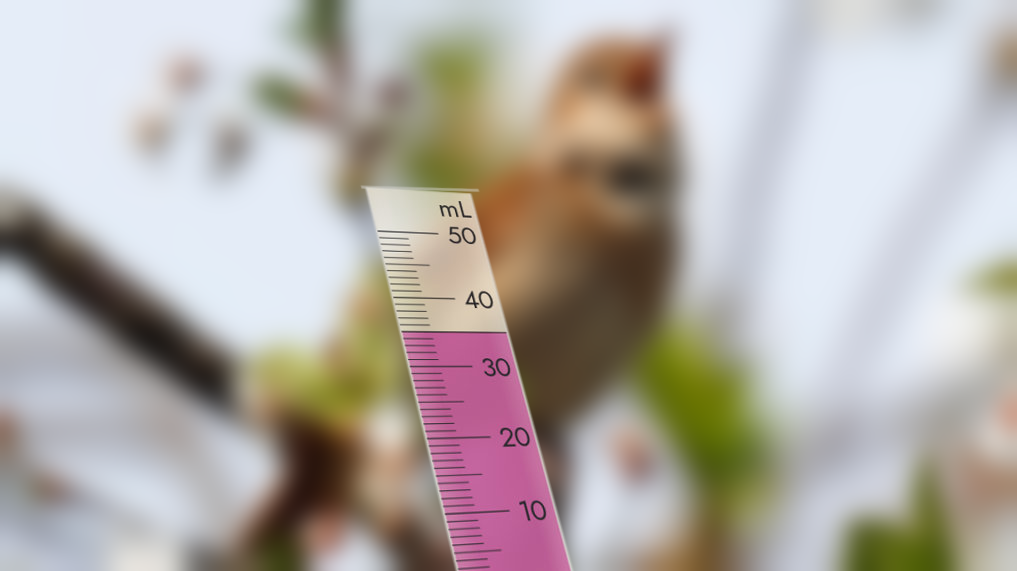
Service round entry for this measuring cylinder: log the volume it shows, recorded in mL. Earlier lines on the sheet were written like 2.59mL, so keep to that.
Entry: 35mL
